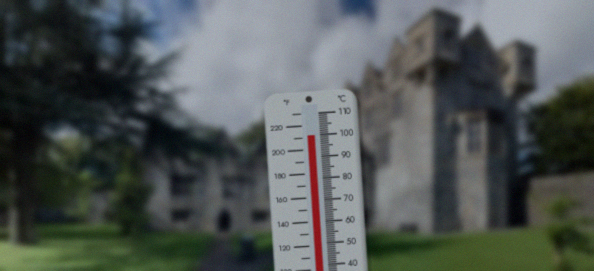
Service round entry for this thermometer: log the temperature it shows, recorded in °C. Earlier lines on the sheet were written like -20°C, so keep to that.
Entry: 100°C
